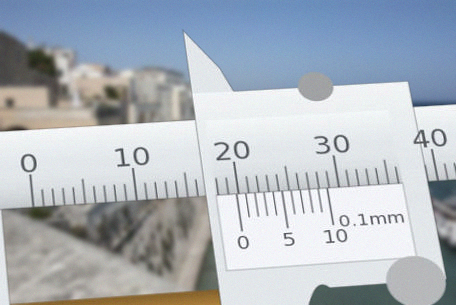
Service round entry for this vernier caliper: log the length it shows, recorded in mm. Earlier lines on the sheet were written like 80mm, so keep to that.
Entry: 19.8mm
